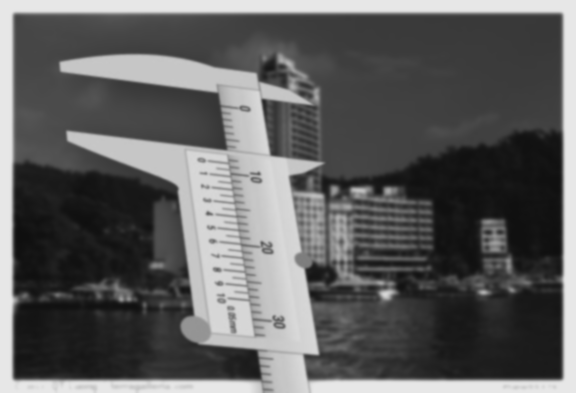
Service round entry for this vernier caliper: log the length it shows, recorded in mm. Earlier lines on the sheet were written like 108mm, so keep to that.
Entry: 8.5mm
